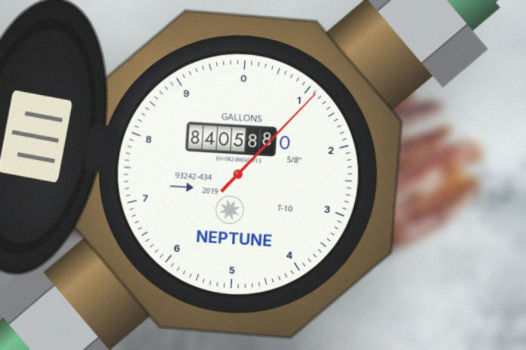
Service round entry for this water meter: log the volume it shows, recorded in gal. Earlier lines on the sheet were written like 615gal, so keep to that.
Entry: 8405881.1gal
